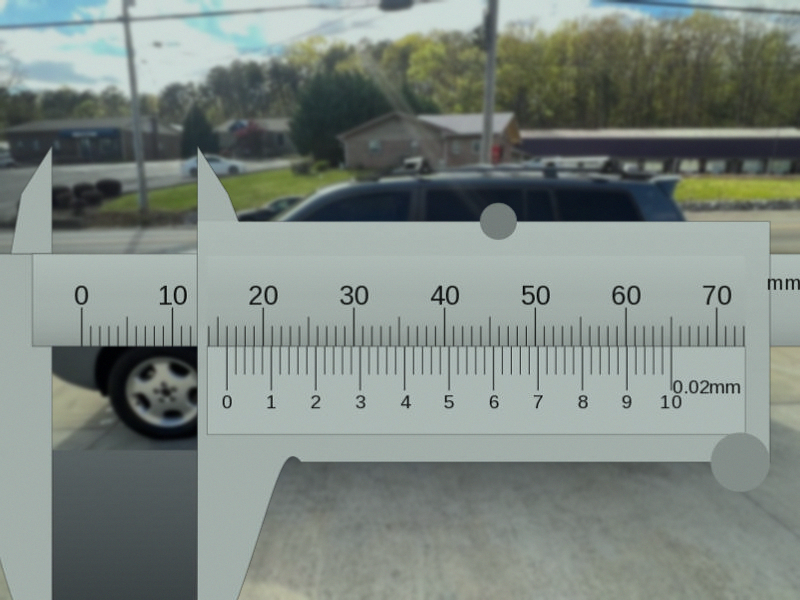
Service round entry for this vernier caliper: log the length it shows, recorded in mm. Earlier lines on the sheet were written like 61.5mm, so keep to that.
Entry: 16.0mm
